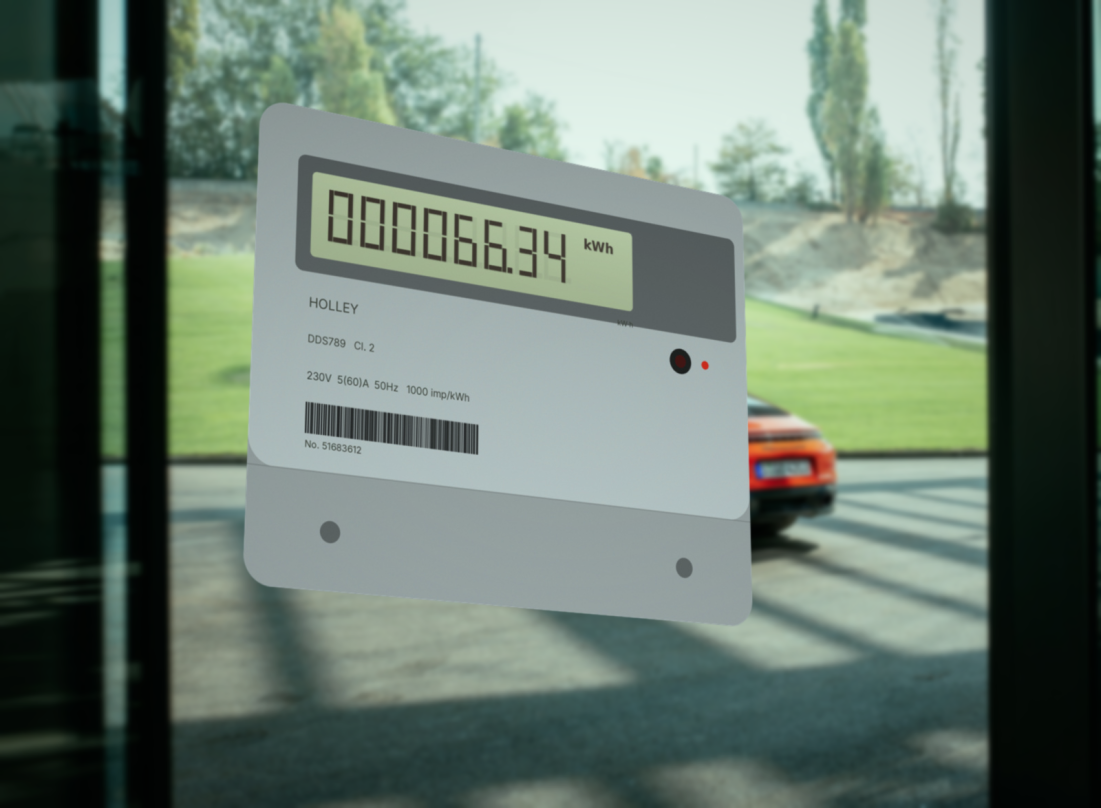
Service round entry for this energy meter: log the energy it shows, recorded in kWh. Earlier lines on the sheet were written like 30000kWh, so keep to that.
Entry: 66.34kWh
